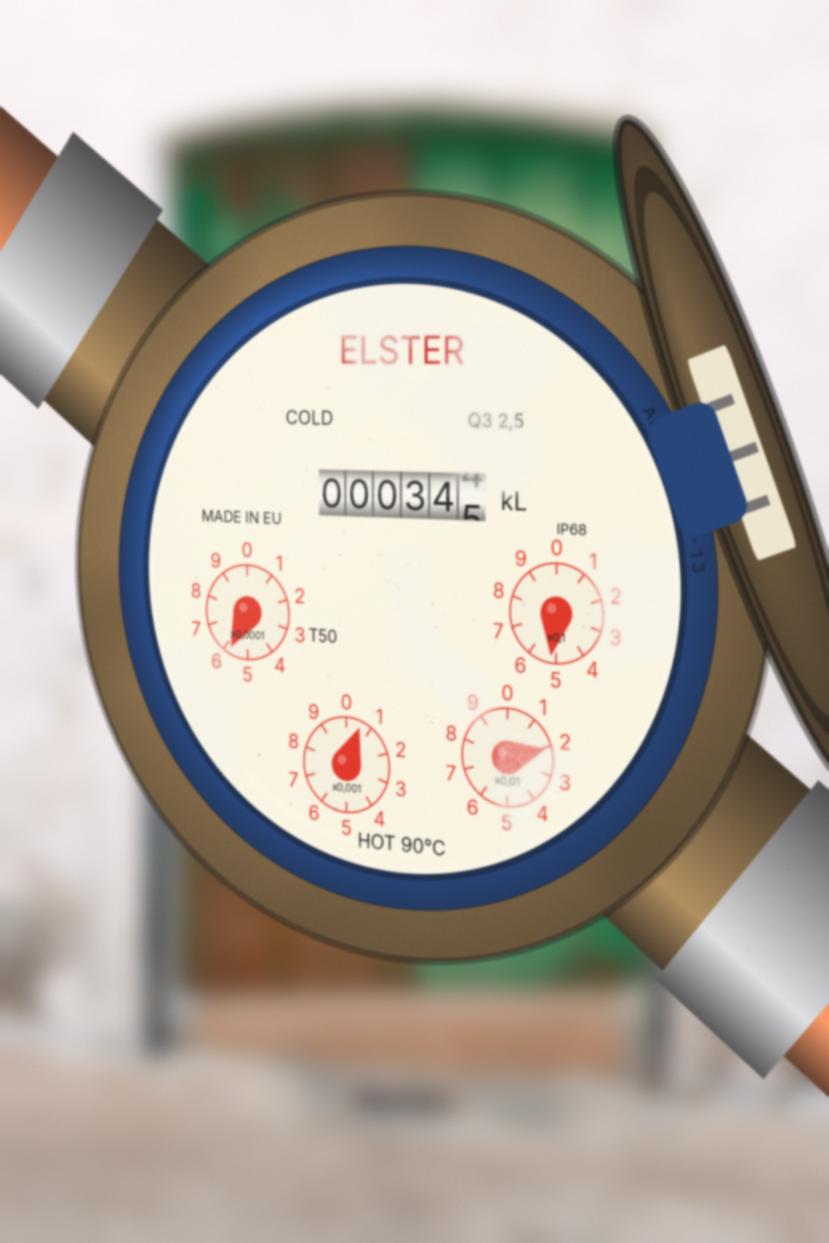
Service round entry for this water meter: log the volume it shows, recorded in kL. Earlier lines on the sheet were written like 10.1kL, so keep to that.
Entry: 344.5205kL
